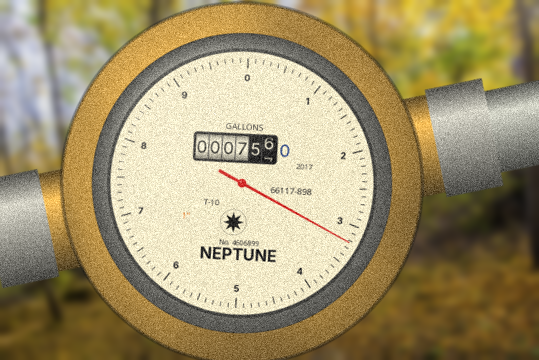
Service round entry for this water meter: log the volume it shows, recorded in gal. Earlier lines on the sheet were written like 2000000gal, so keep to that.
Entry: 7563.2gal
